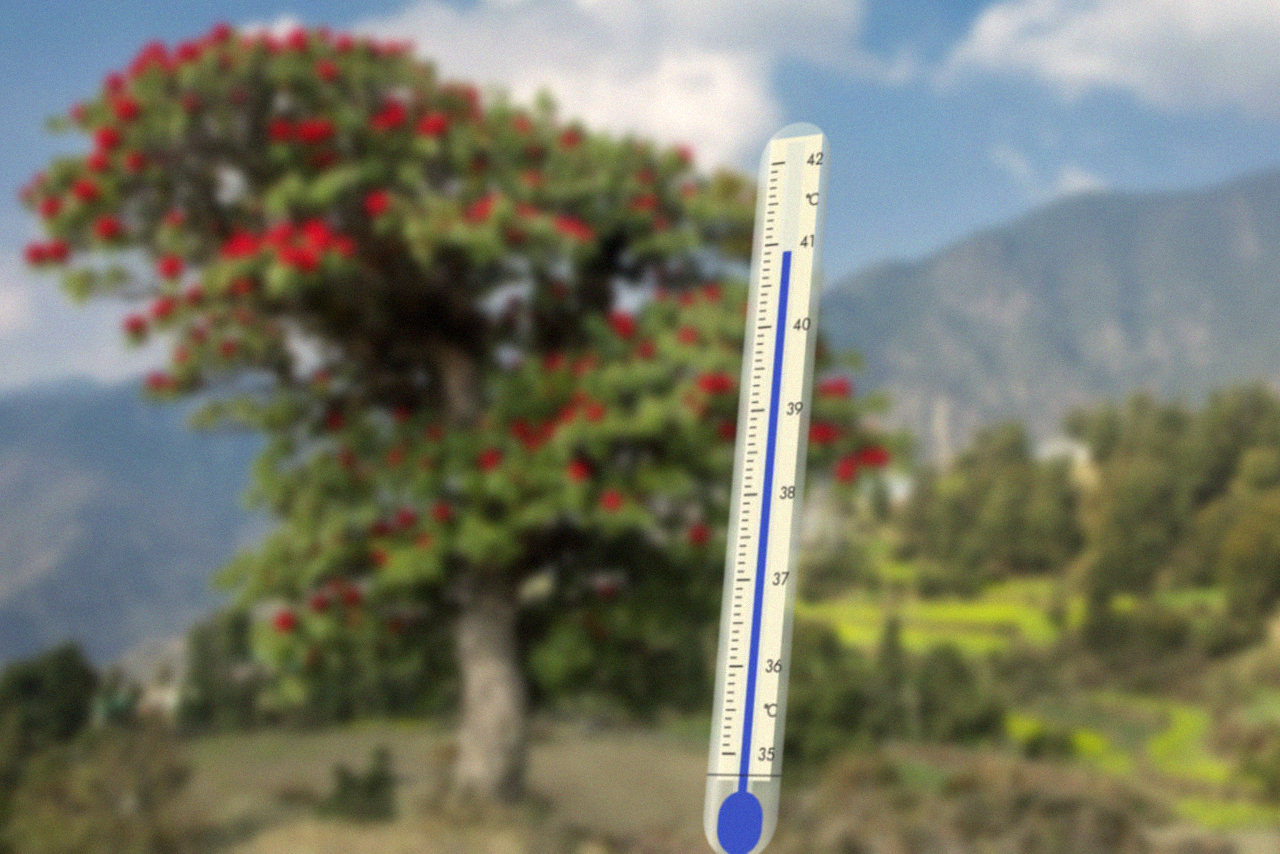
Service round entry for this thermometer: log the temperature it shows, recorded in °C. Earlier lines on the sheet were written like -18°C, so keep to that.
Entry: 40.9°C
